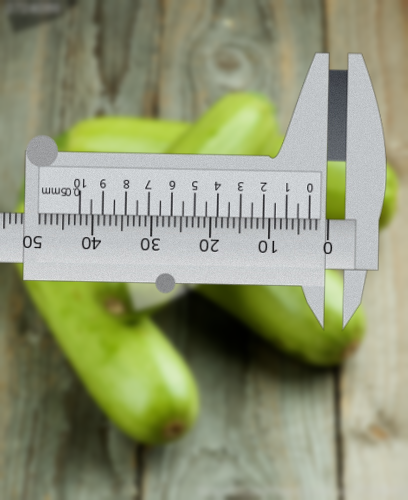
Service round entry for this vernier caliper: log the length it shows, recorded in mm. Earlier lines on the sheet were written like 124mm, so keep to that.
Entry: 3.2mm
